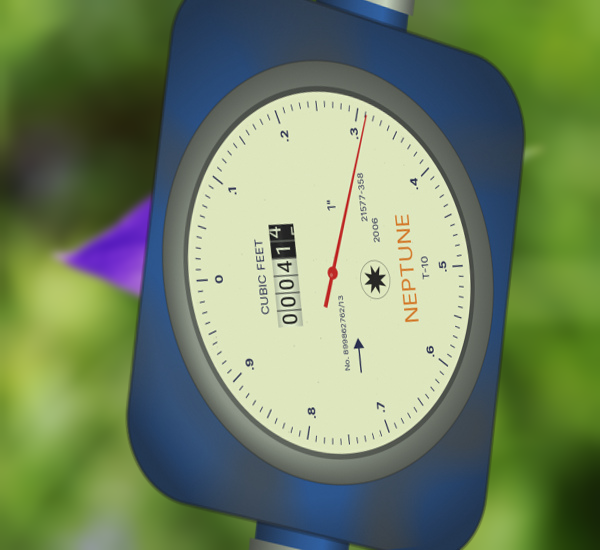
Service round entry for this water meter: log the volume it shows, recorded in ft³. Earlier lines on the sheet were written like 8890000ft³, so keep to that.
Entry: 414.31ft³
